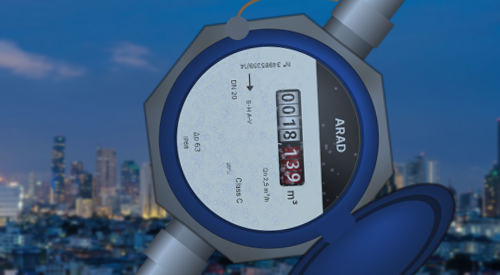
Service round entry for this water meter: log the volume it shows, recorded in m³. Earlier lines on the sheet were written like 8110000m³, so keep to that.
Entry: 18.139m³
